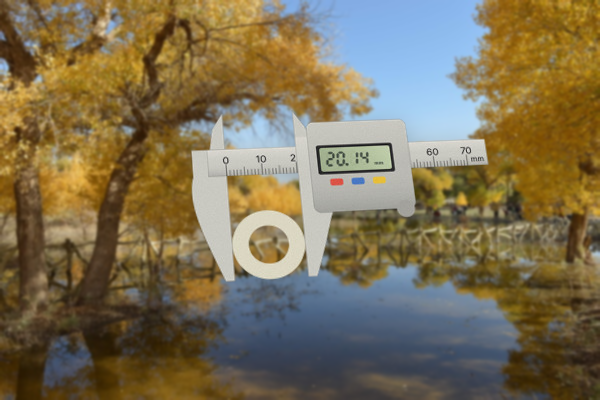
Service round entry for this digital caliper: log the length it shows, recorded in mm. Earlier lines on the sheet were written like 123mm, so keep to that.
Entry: 20.14mm
